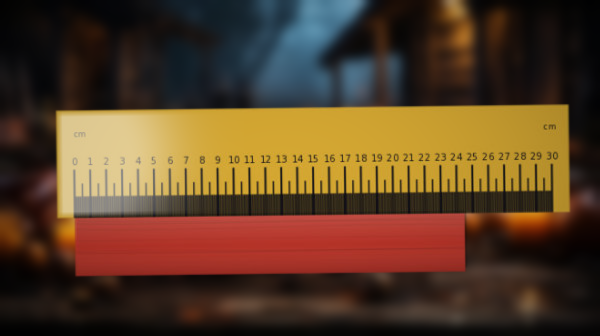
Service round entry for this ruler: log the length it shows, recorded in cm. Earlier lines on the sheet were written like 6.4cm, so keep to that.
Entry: 24.5cm
